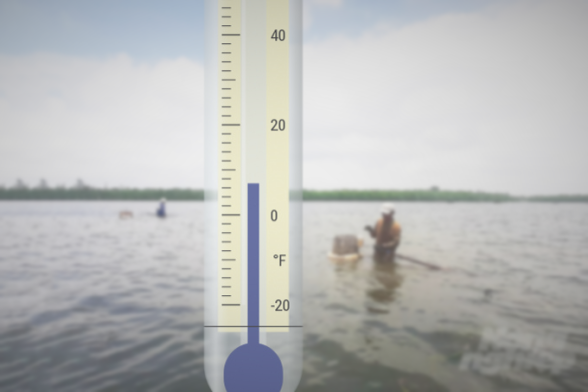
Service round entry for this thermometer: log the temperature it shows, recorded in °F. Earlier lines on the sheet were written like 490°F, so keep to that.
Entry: 7°F
